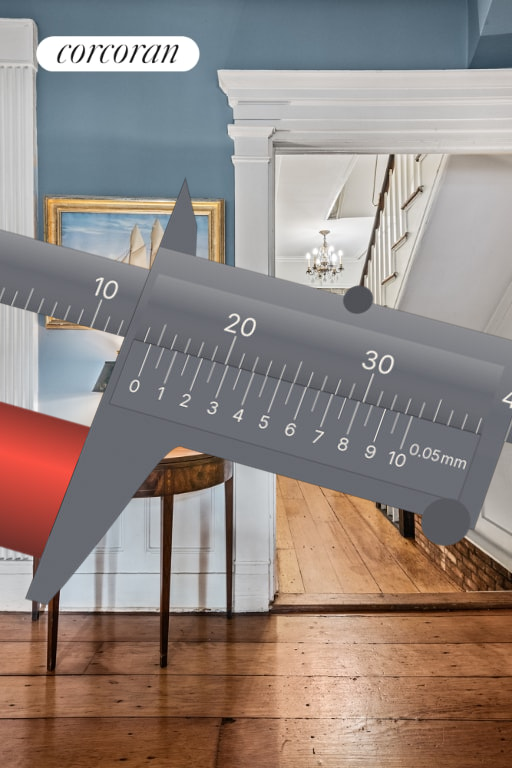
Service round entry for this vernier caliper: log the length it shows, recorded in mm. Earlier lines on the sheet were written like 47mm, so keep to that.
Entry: 14.5mm
